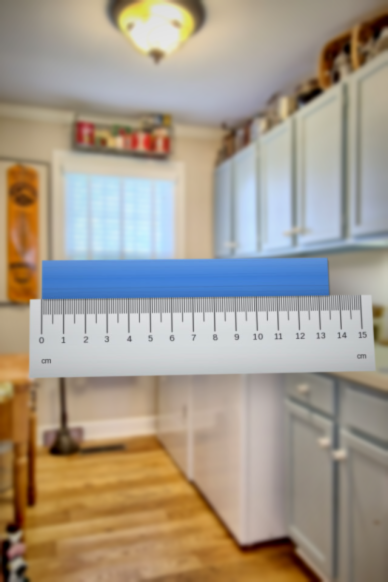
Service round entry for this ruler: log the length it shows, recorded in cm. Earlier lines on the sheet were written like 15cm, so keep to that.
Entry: 13.5cm
